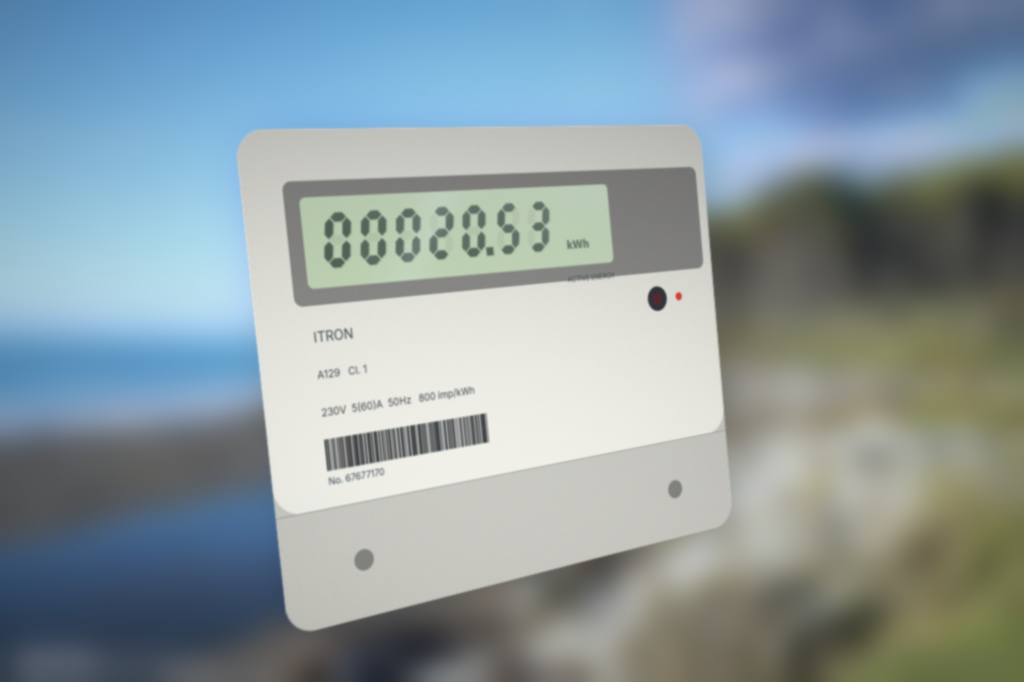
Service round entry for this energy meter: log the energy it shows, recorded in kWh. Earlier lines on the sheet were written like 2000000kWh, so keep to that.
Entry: 20.53kWh
